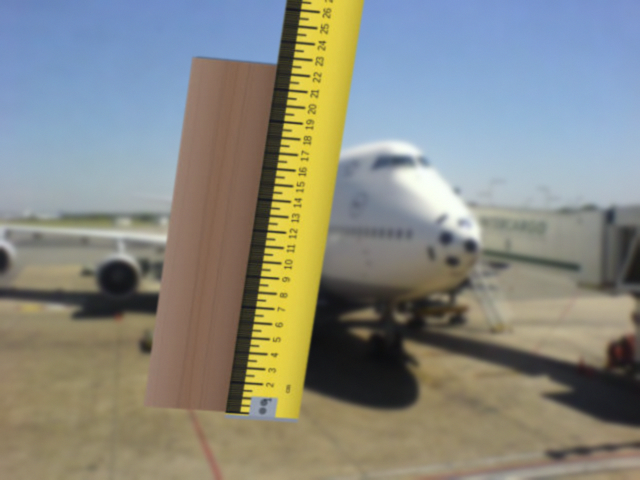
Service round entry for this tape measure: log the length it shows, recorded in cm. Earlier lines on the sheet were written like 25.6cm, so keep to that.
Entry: 22.5cm
